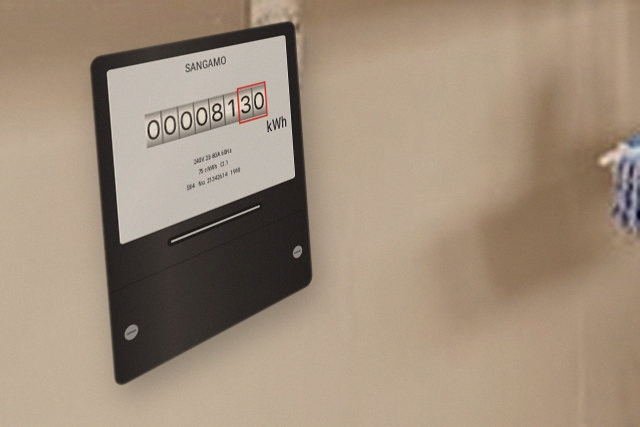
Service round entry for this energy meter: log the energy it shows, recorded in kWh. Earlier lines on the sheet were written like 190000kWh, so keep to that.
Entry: 81.30kWh
